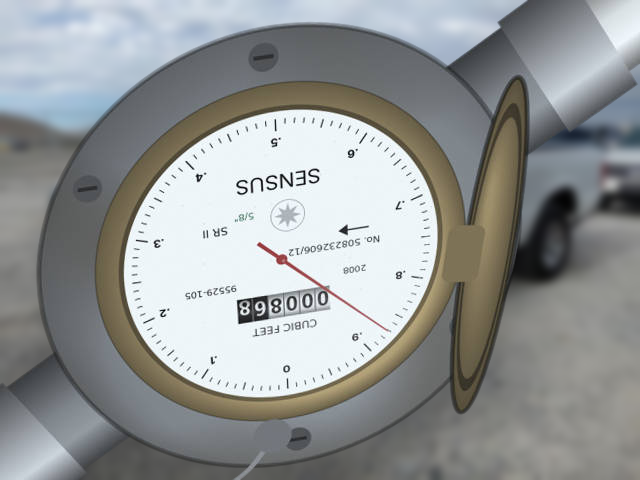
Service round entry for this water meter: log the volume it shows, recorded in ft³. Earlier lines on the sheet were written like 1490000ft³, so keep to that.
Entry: 867.87ft³
